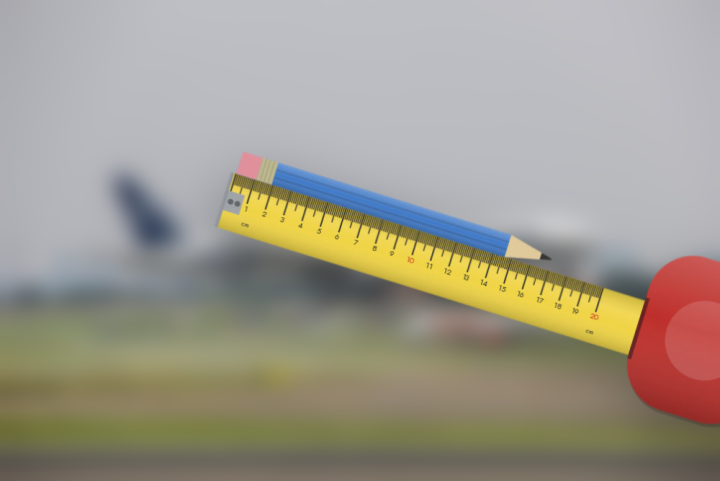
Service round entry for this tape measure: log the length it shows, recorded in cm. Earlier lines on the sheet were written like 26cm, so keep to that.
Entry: 17cm
